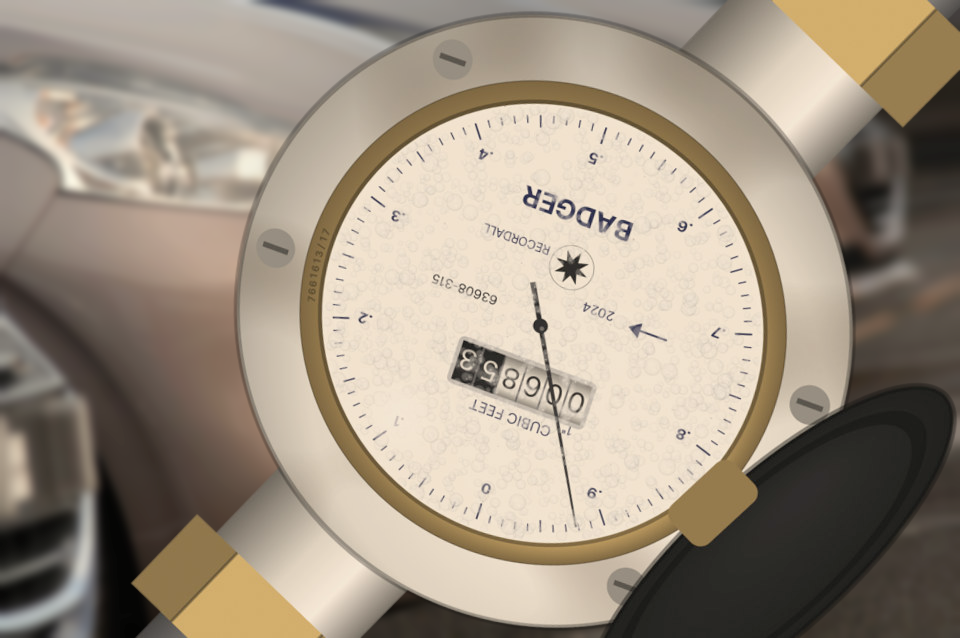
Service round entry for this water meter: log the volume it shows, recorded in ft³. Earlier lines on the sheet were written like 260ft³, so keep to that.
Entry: 6852.92ft³
